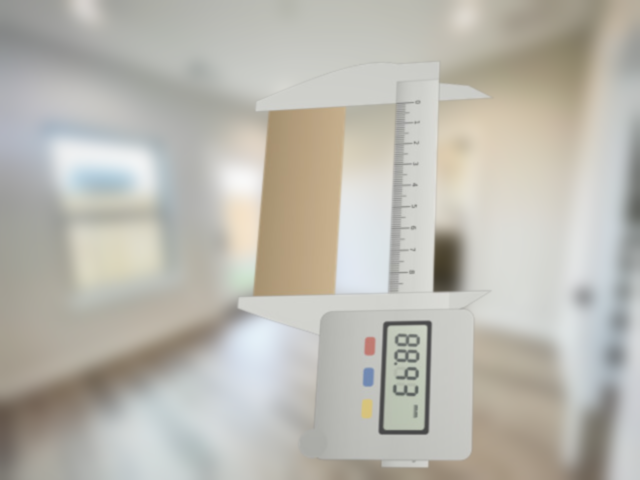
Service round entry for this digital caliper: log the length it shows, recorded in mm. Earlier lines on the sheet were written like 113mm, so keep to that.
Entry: 88.93mm
